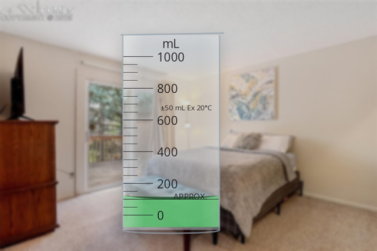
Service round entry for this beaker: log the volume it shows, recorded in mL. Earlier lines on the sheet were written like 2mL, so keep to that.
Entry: 100mL
